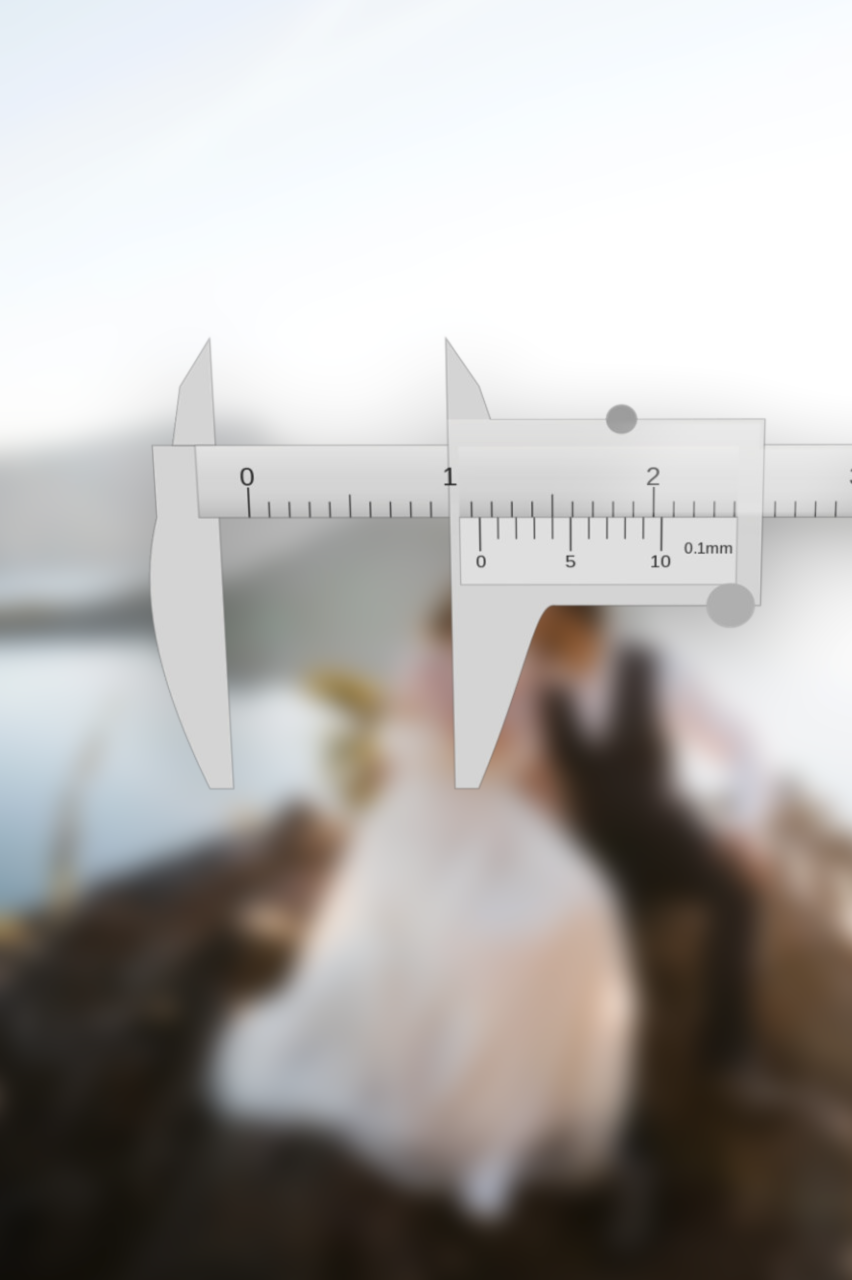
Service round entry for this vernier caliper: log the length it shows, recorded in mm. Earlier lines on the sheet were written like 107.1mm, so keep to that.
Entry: 11.4mm
